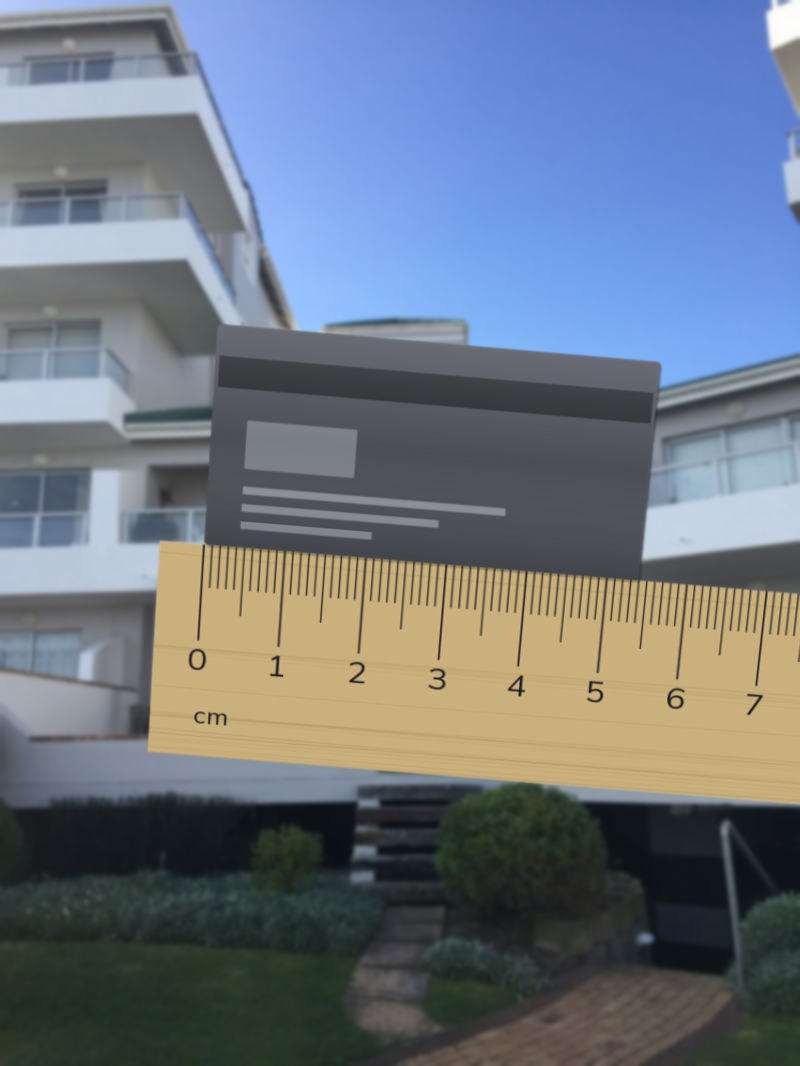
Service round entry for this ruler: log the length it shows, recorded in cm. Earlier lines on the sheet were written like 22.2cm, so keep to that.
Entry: 5.4cm
